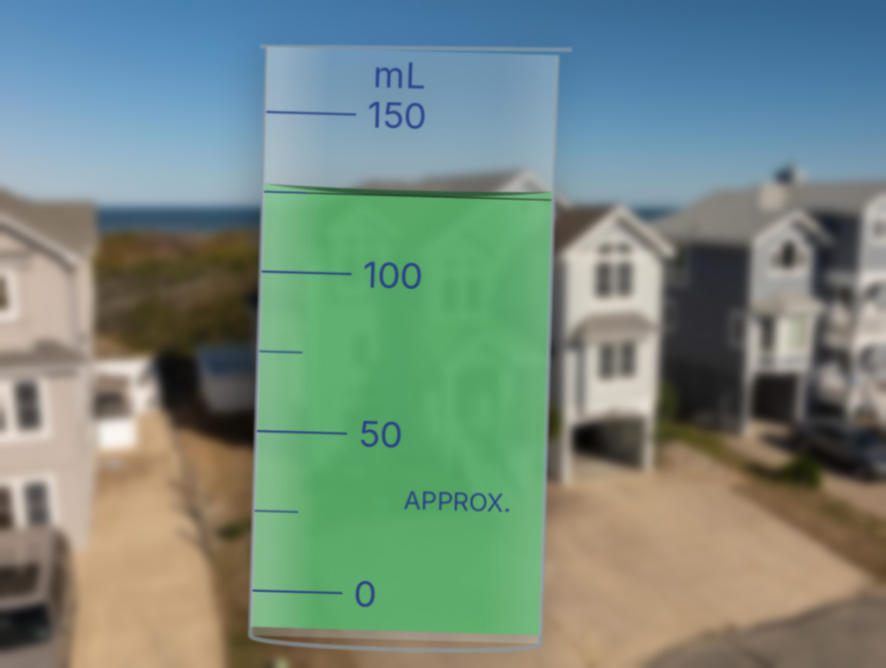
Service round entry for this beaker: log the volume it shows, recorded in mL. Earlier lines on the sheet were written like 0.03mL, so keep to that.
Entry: 125mL
